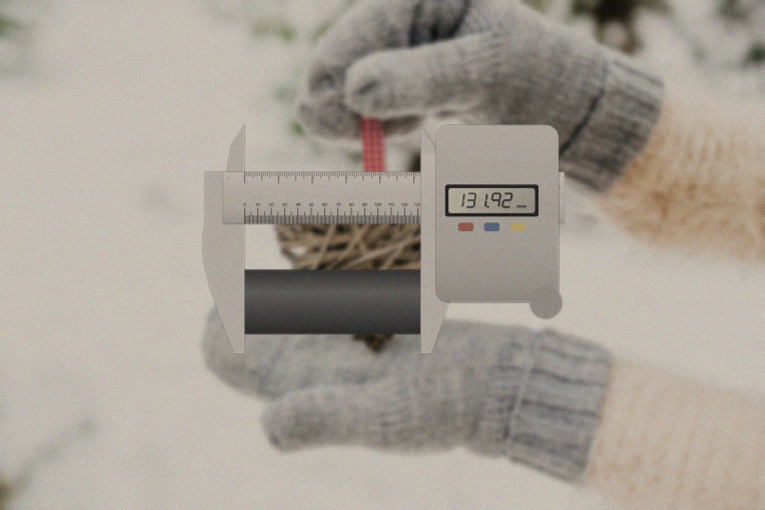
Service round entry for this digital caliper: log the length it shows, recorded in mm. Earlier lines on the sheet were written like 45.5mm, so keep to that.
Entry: 131.92mm
